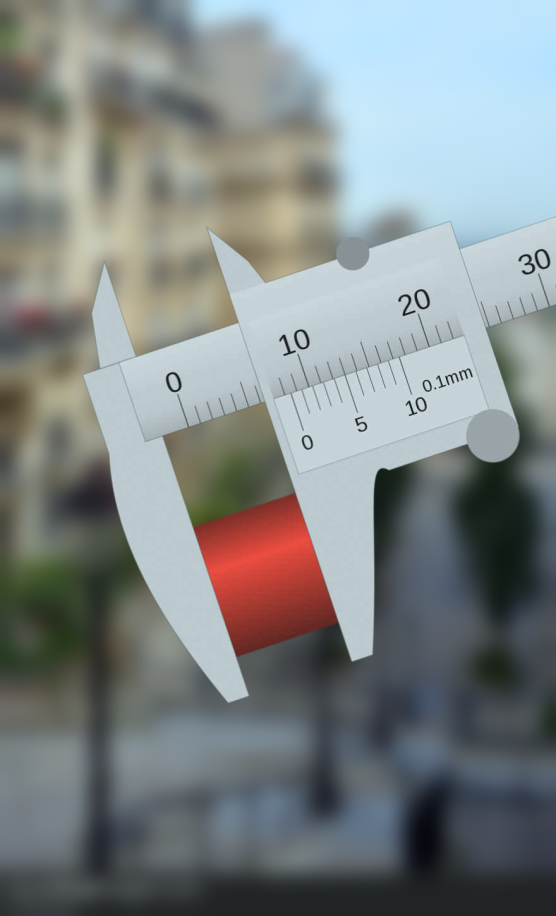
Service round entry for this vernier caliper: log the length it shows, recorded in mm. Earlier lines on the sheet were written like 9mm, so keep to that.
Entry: 8.5mm
